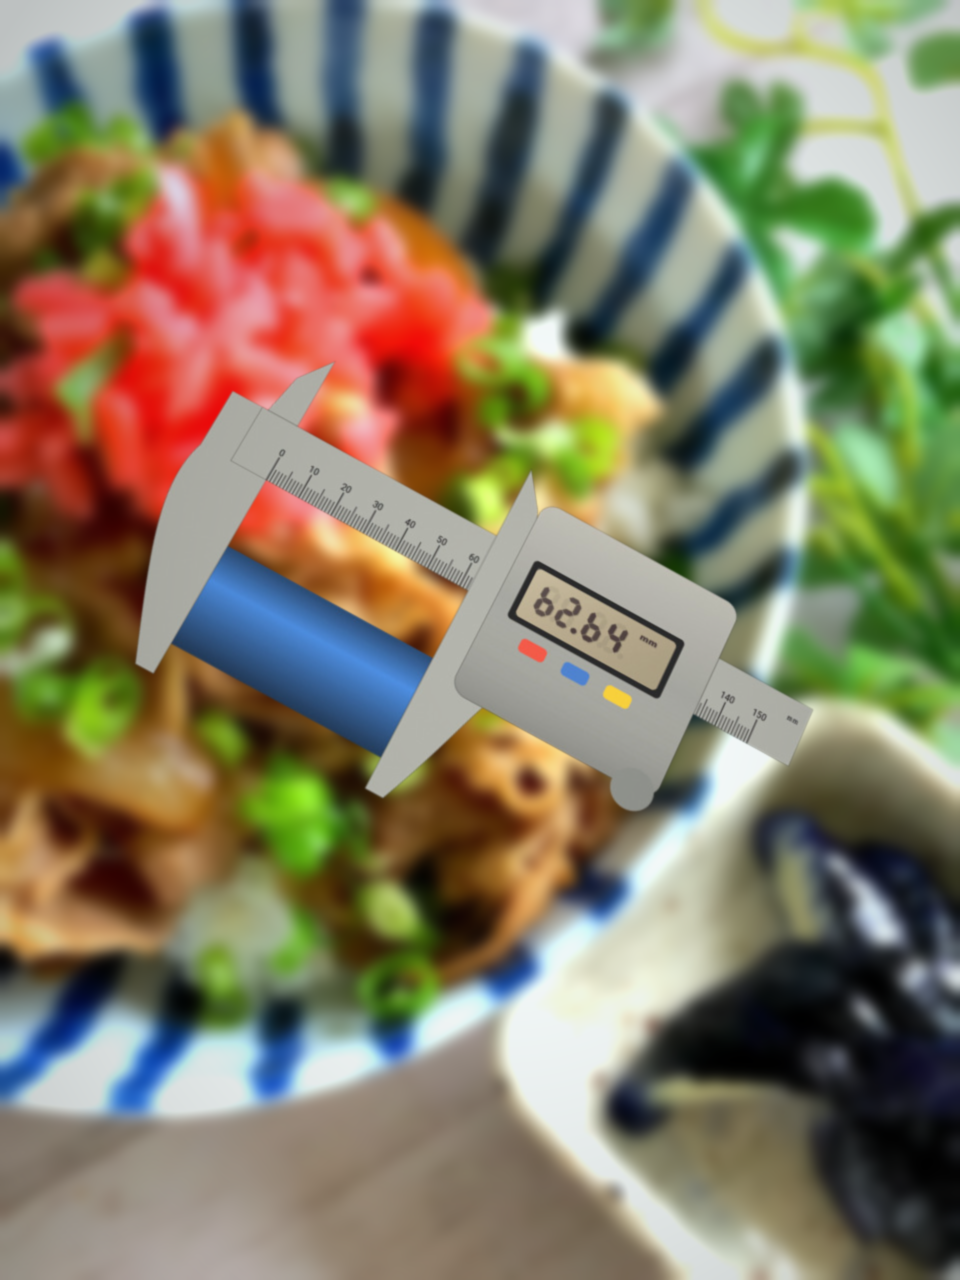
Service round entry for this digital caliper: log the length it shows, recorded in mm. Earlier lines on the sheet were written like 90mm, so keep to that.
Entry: 62.64mm
